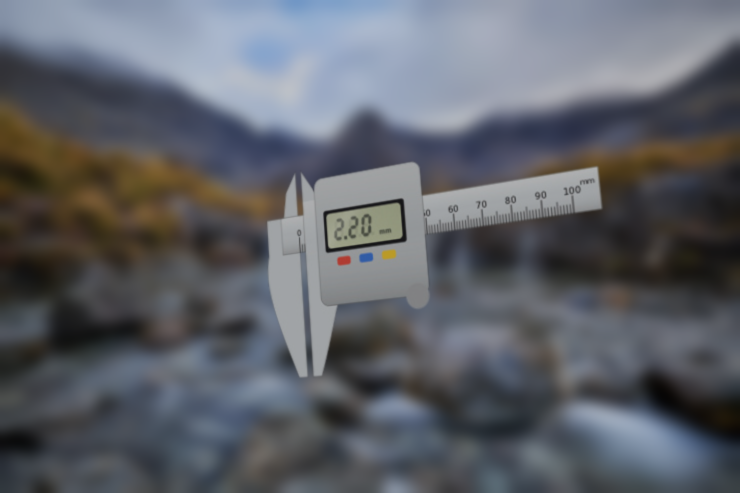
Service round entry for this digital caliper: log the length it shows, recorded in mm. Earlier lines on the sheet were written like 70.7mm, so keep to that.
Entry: 2.20mm
